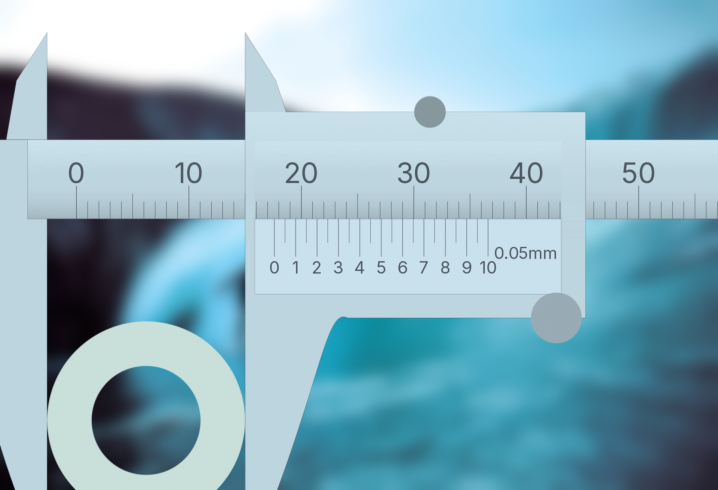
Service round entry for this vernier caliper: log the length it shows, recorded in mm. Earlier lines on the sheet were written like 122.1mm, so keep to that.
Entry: 17.6mm
